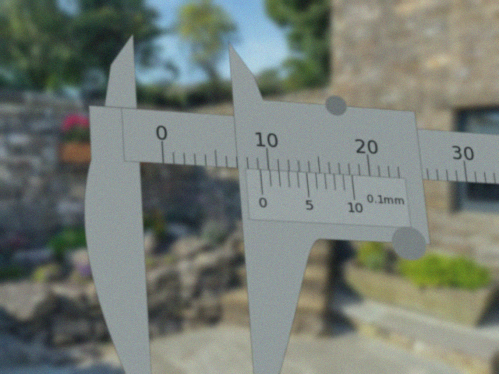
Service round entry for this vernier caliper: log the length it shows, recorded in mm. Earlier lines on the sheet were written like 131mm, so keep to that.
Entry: 9.2mm
